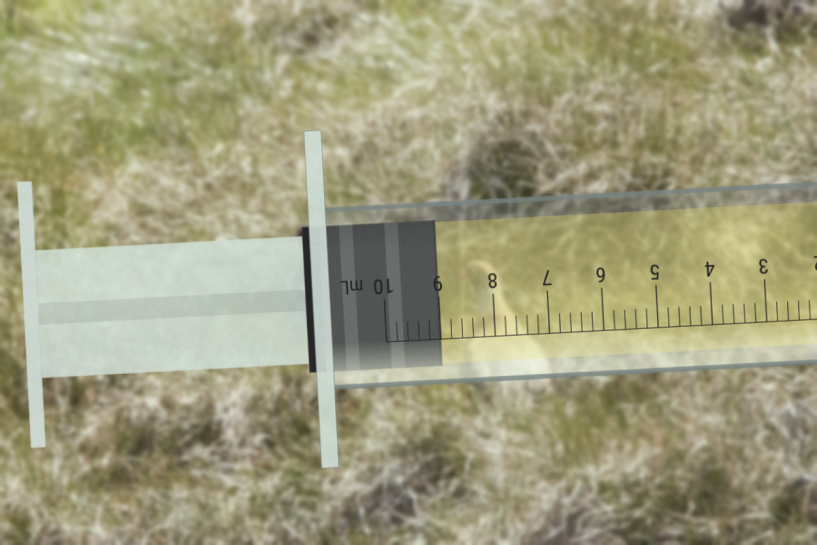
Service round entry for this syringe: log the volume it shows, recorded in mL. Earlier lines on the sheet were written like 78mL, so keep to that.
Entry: 9mL
